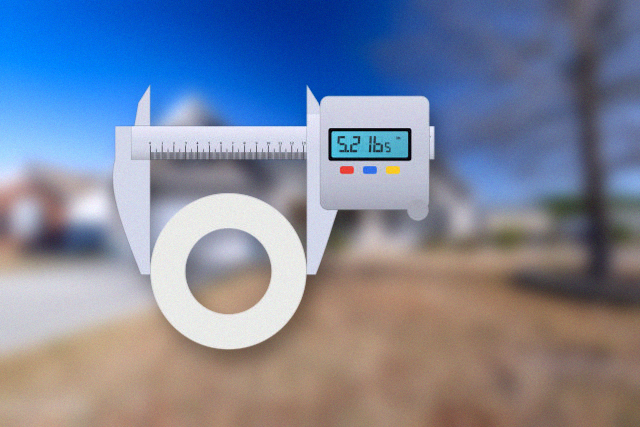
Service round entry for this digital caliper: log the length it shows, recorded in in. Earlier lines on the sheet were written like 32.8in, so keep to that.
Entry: 5.2165in
